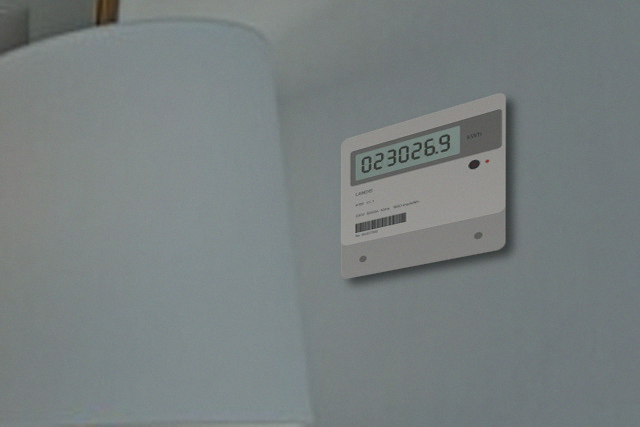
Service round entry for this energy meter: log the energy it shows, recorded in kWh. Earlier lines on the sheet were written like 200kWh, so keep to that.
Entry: 23026.9kWh
